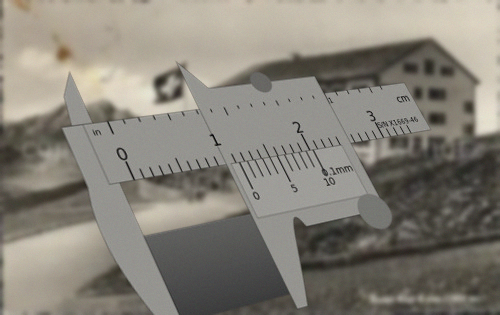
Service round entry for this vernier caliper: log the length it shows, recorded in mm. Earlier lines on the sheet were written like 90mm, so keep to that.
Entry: 11.4mm
